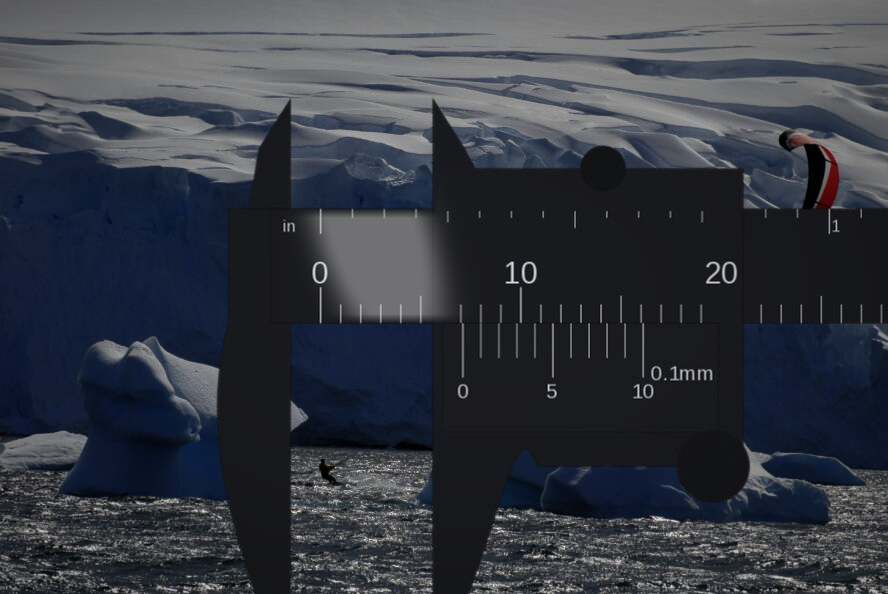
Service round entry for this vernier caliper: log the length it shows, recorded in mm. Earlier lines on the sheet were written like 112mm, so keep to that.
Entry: 7.1mm
